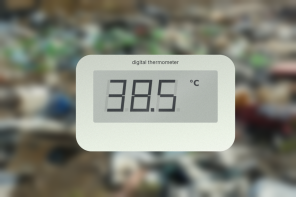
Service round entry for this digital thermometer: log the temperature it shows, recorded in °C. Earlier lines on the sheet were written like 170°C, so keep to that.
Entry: 38.5°C
